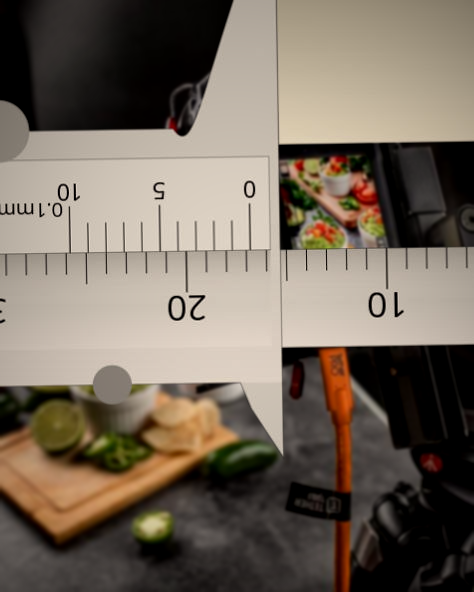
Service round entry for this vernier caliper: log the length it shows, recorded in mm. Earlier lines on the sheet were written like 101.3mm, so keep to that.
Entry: 16.8mm
